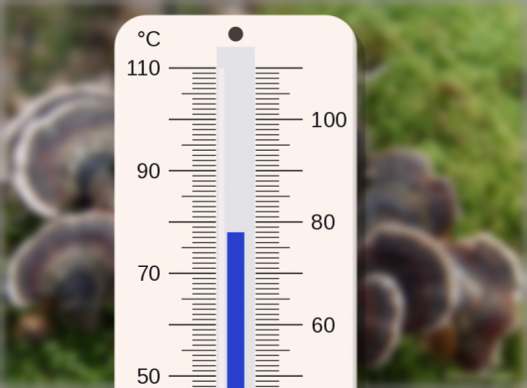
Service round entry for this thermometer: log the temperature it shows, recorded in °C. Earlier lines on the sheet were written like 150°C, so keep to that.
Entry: 78°C
